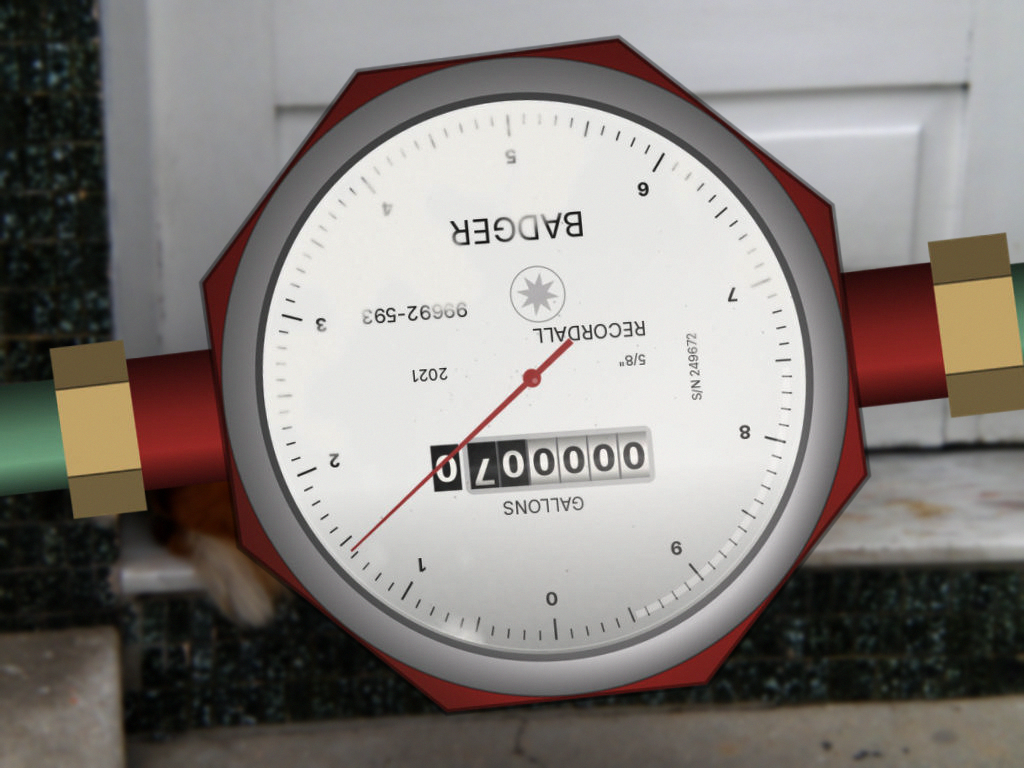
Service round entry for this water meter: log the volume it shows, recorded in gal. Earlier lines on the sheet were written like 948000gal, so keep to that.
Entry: 71.4gal
